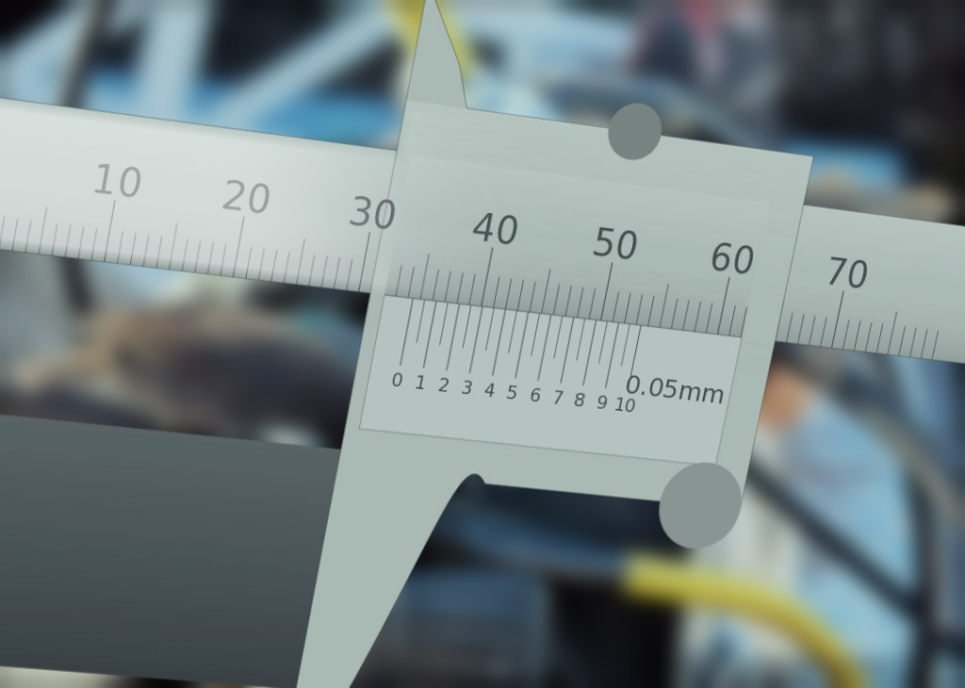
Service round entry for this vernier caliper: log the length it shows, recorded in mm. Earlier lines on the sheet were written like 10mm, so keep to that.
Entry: 34.4mm
